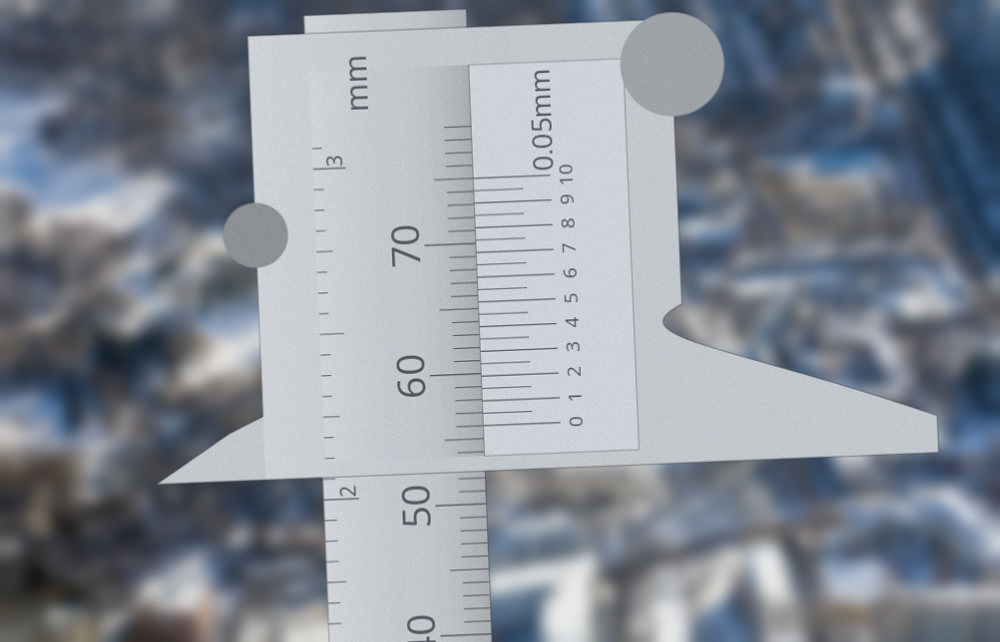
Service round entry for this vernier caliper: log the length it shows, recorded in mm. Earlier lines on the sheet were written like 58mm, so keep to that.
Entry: 56.0mm
